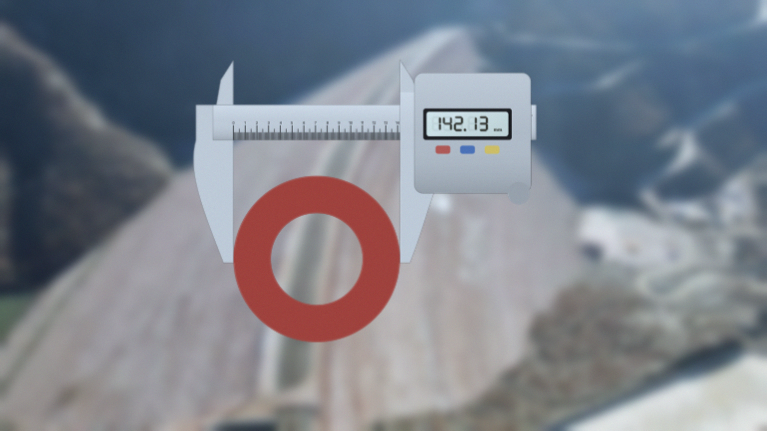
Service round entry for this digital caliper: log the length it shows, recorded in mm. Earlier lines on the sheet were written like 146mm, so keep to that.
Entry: 142.13mm
